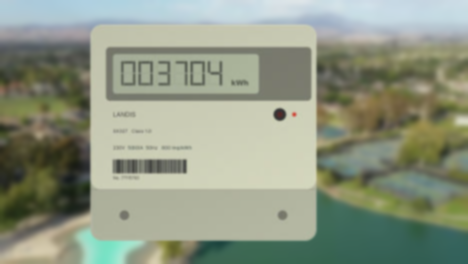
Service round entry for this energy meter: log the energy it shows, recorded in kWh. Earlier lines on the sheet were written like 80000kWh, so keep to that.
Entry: 3704kWh
